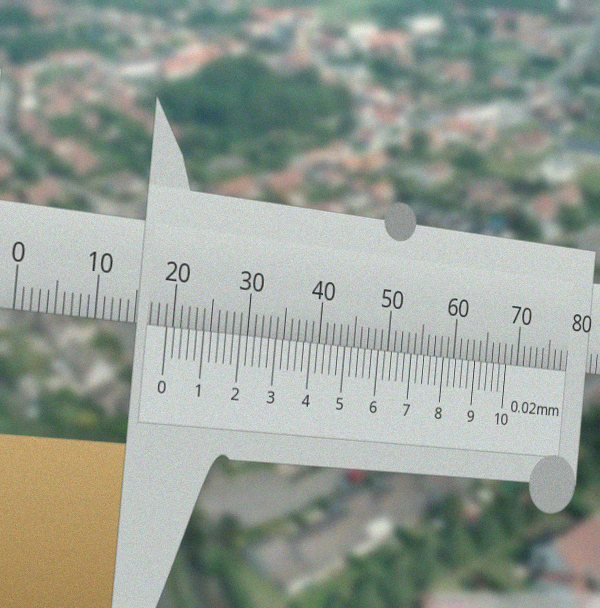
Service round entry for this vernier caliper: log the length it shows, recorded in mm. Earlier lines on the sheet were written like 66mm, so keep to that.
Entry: 19.2mm
